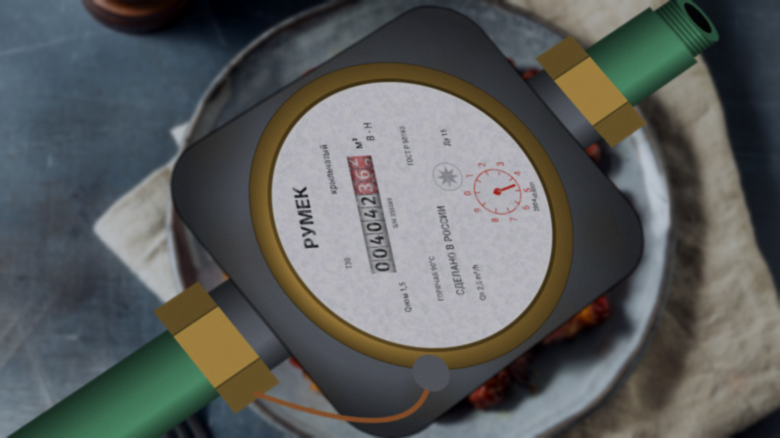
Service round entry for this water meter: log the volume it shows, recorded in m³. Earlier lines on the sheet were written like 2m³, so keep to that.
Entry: 4042.3624m³
